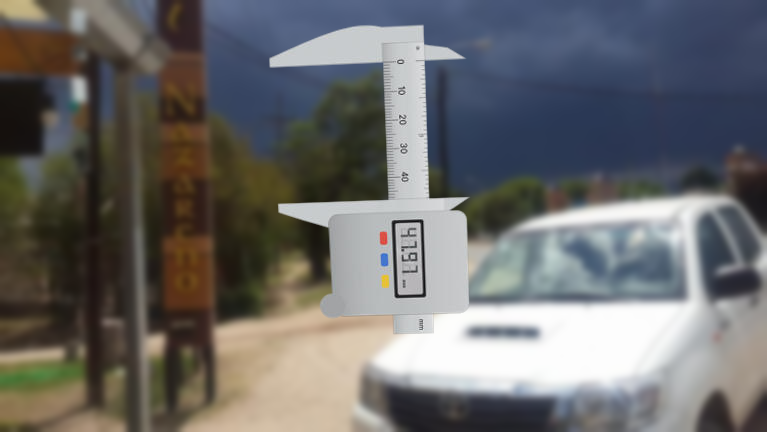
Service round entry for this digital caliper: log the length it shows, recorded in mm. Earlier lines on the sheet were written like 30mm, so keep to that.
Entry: 47.97mm
